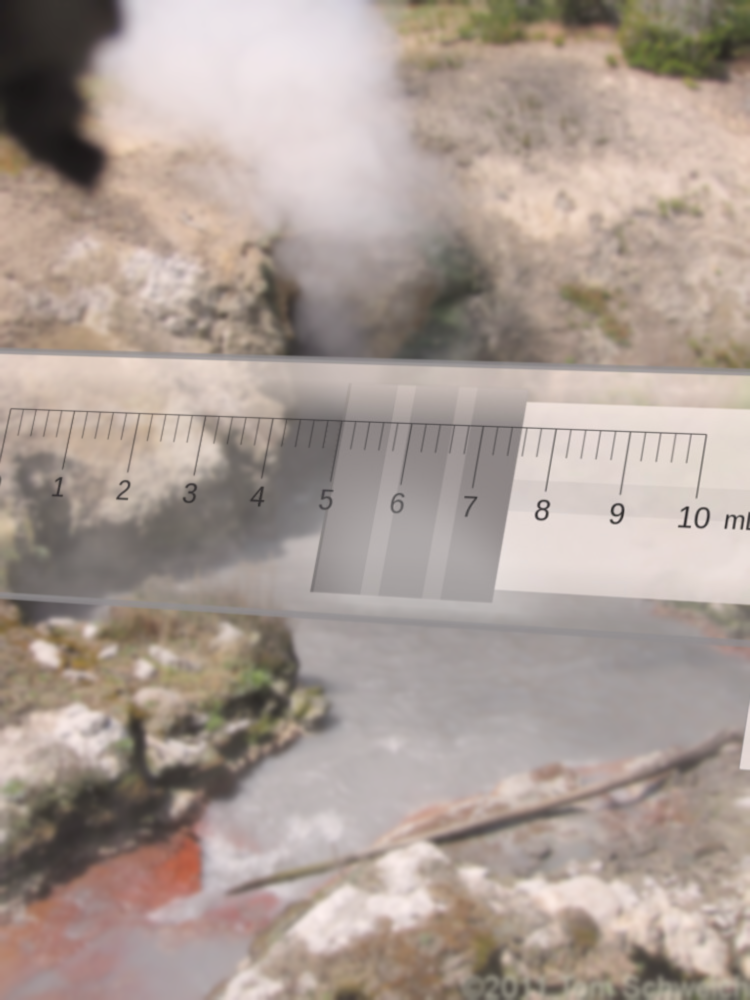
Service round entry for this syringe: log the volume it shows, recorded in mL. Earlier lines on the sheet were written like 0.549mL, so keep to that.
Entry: 5mL
